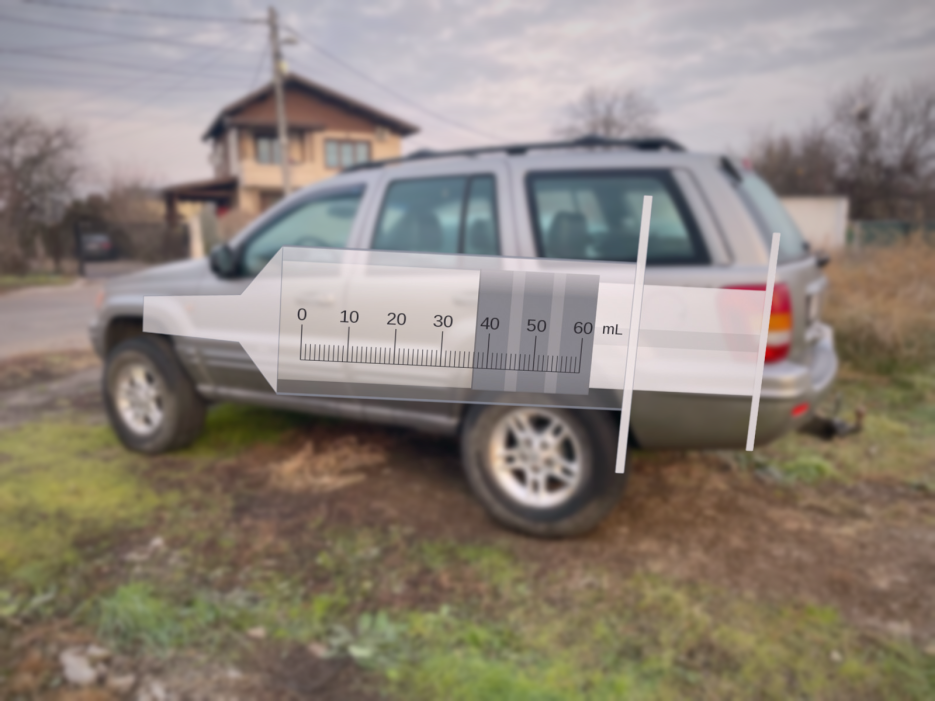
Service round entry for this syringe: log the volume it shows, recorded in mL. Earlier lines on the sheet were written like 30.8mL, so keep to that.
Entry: 37mL
